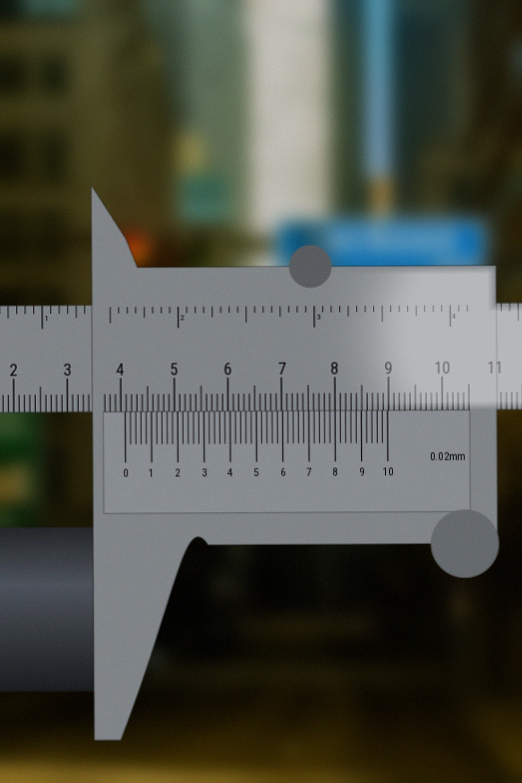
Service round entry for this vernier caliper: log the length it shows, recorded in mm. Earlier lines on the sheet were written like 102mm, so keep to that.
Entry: 40.8mm
